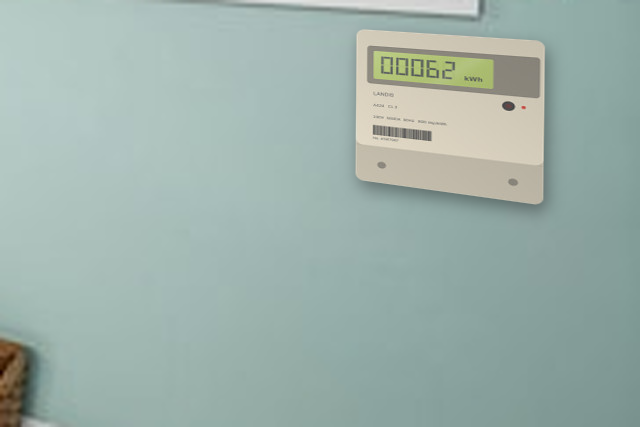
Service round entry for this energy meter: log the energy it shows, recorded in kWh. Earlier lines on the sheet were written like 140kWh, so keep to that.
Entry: 62kWh
